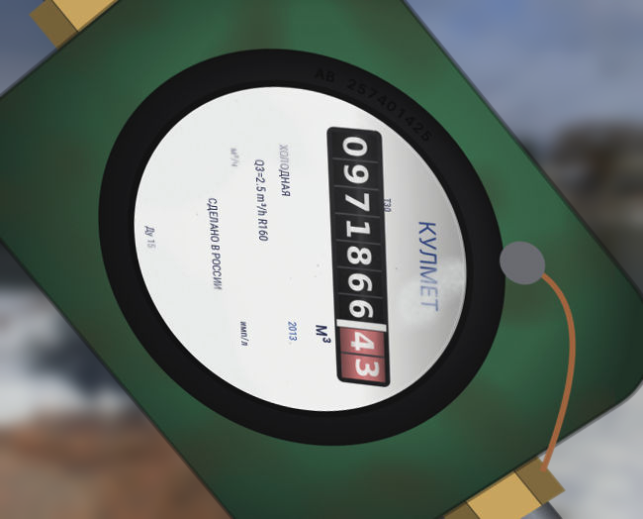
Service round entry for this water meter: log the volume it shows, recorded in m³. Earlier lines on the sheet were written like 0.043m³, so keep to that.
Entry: 971866.43m³
